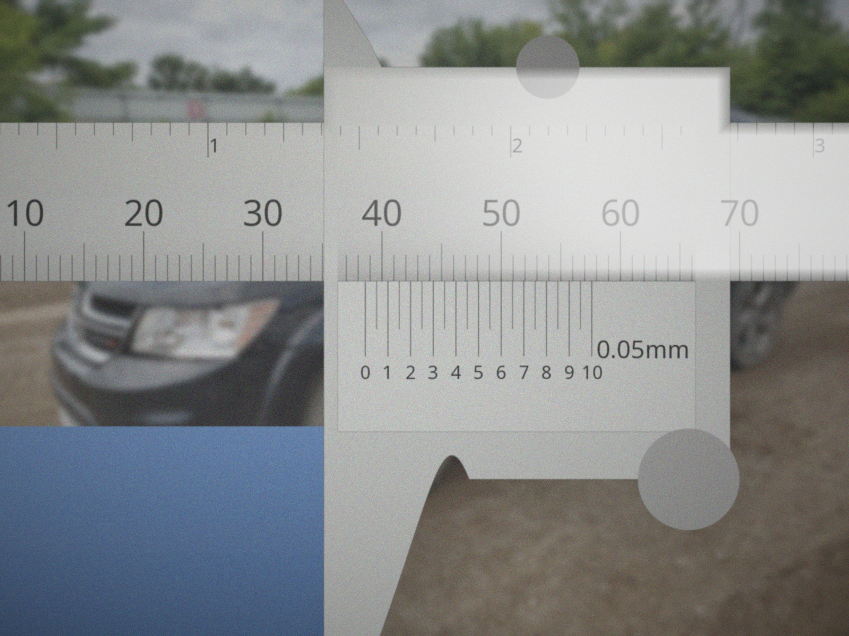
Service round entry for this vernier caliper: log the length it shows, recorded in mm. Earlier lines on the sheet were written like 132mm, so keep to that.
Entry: 38.6mm
